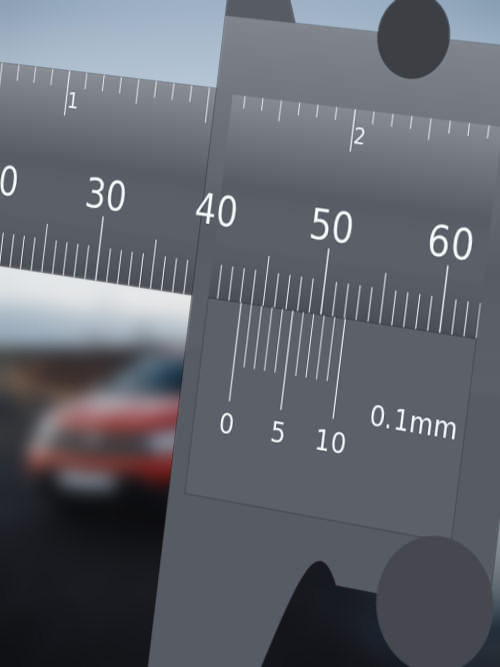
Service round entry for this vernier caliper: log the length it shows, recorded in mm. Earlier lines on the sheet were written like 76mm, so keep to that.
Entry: 43.1mm
